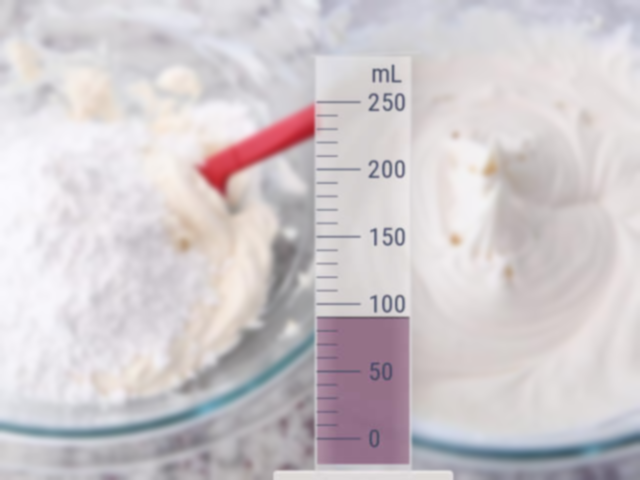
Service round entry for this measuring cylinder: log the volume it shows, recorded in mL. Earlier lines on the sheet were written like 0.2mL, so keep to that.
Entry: 90mL
